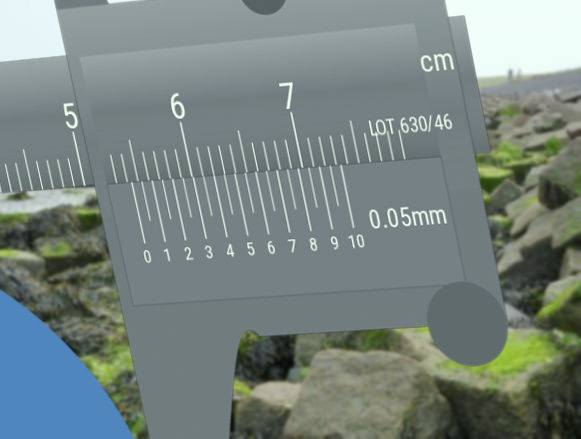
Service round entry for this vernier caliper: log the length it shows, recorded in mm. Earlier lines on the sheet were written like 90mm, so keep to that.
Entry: 54.4mm
